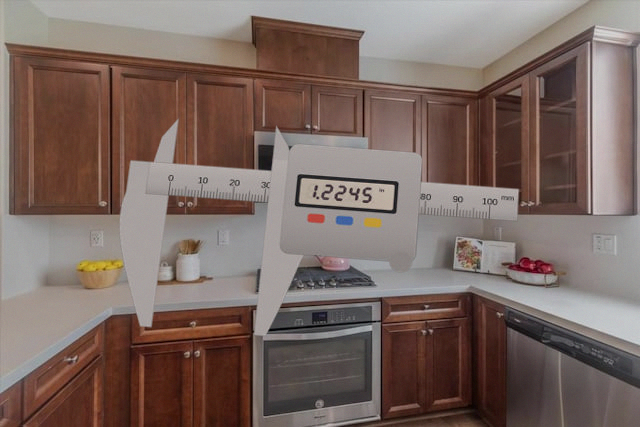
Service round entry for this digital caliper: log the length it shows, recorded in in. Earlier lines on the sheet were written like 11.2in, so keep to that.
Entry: 1.2245in
